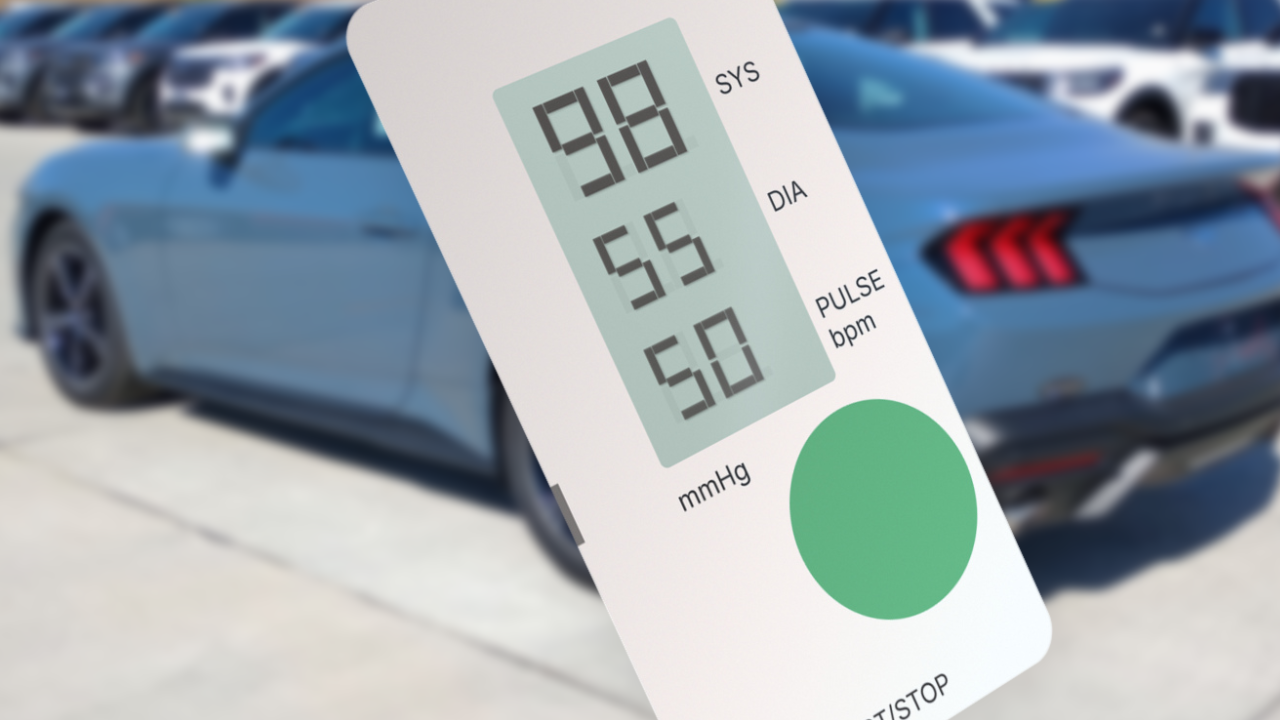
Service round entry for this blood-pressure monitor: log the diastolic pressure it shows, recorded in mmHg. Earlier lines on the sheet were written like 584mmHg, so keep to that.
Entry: 55mmHg
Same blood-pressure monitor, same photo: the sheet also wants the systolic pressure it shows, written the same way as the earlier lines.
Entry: 98mmHg
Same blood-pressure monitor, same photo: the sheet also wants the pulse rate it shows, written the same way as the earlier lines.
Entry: 50bpm
